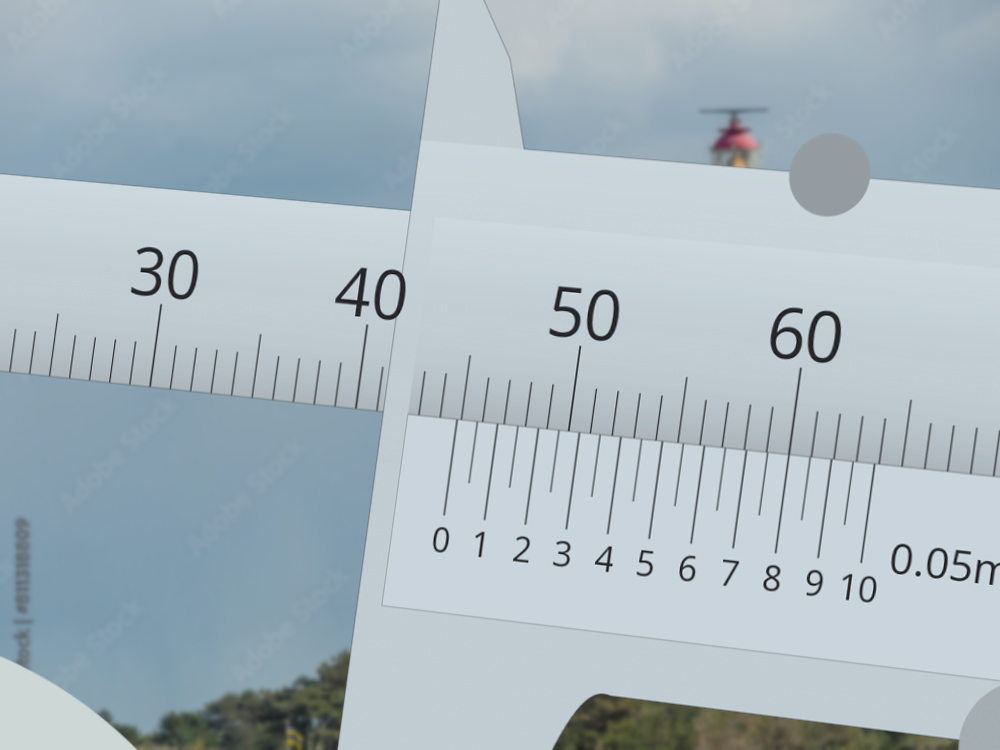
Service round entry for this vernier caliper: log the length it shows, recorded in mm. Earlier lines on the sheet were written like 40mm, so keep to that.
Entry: 44.8mm
